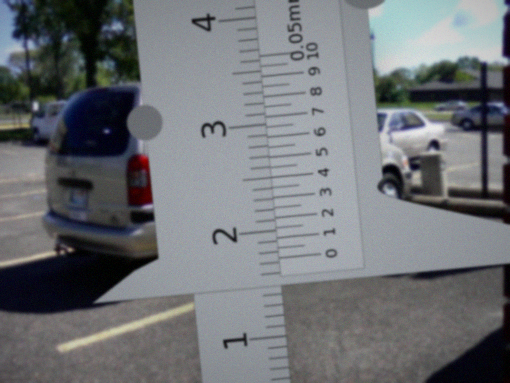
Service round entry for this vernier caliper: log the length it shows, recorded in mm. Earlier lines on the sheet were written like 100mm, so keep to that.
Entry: 17.4mm
